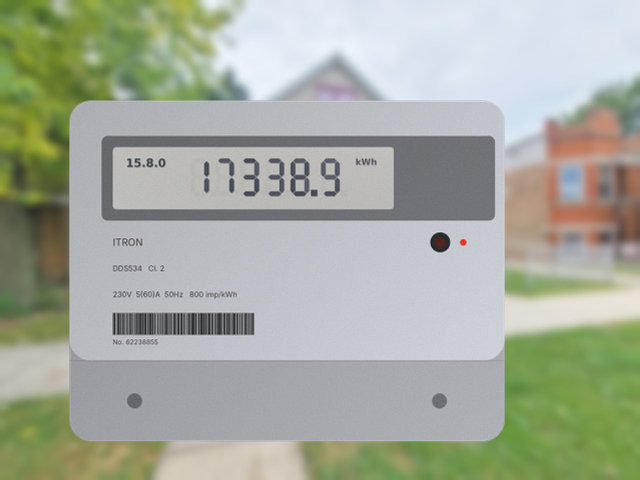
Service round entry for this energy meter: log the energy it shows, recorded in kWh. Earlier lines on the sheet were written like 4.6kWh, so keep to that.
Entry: 17338.9kWh
